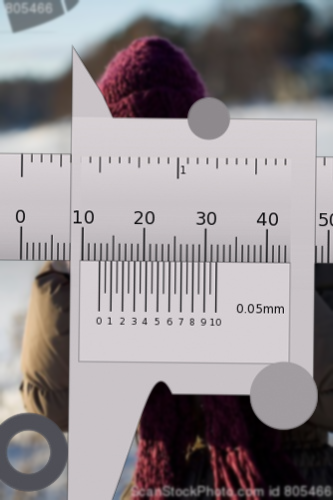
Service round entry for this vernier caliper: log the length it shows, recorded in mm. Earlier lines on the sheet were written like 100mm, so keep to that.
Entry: 12.8mm
